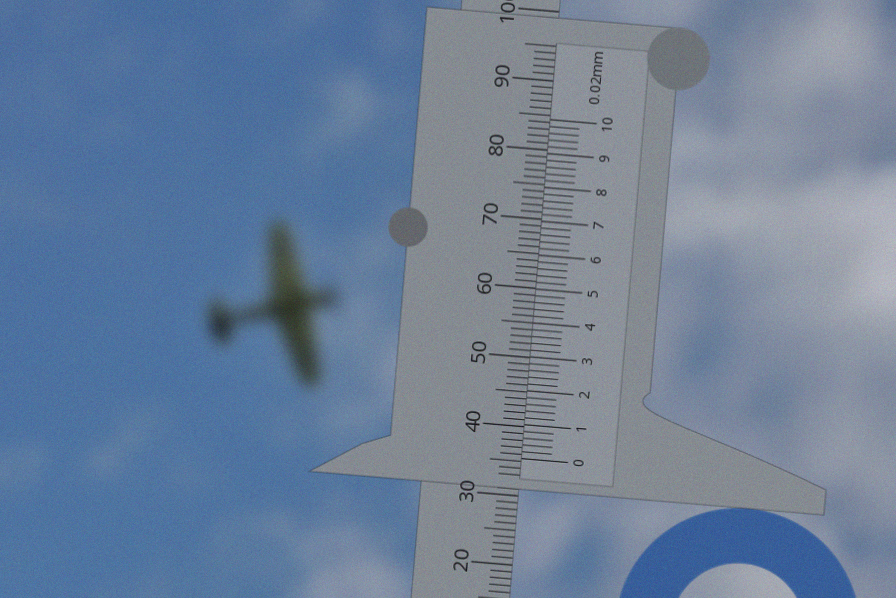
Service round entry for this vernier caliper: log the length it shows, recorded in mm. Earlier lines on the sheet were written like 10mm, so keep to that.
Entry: 35.4mm
